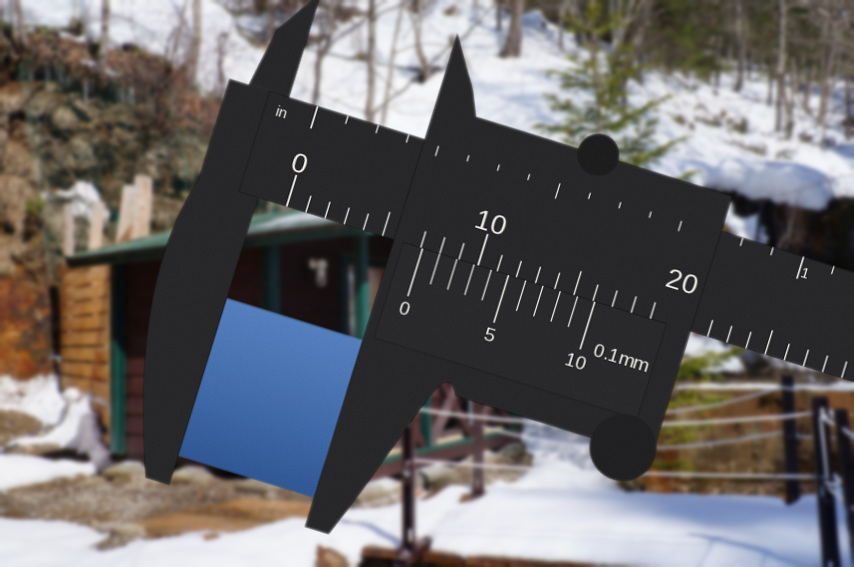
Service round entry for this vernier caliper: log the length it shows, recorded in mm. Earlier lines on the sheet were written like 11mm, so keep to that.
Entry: 7.1mm
